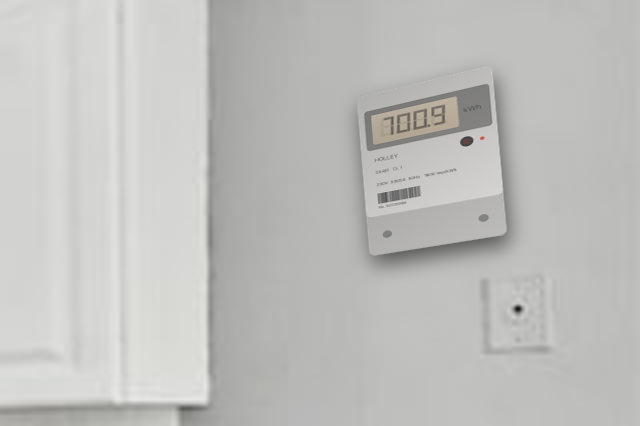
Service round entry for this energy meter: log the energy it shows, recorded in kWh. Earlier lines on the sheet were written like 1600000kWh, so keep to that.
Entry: 700.9kWh
